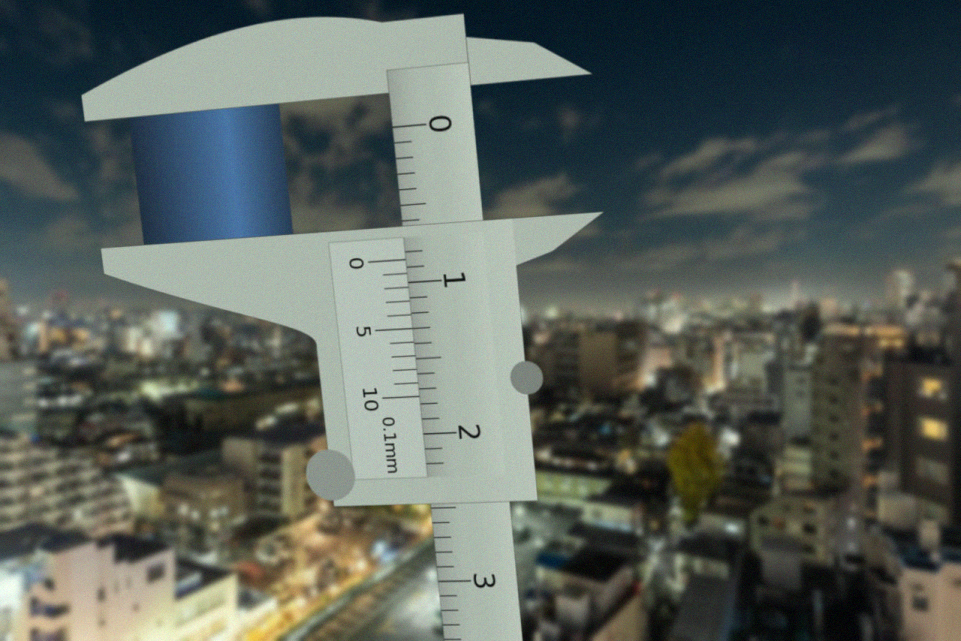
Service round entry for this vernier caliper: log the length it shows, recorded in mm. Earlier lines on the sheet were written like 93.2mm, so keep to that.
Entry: 8.5mm
